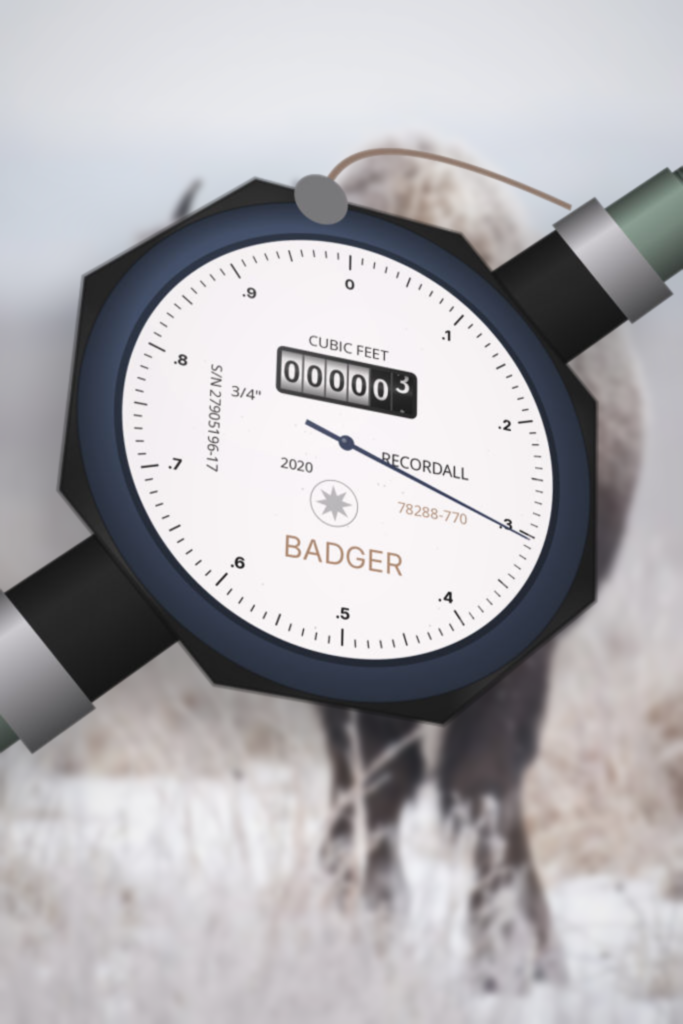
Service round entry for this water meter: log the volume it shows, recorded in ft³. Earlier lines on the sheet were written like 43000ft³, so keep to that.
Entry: 3.30ft³
